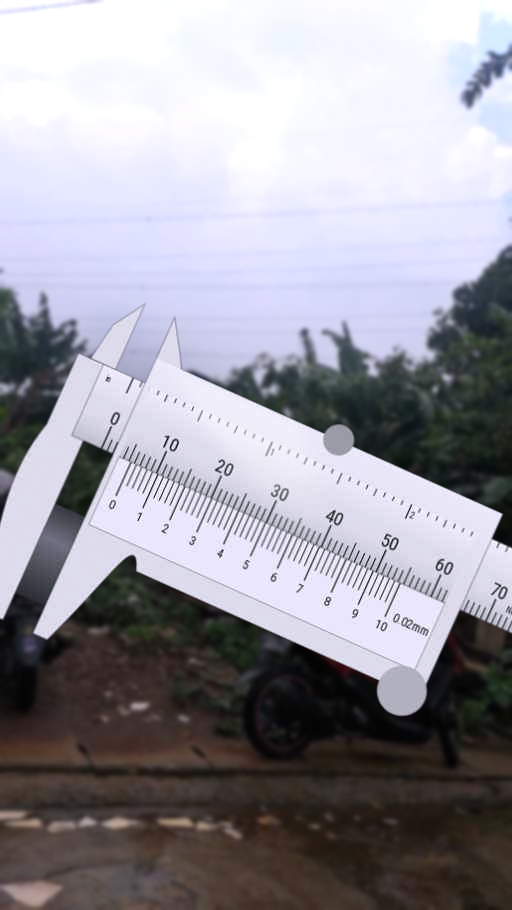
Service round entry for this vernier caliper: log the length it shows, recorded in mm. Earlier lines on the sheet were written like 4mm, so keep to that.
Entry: 5.4mm
